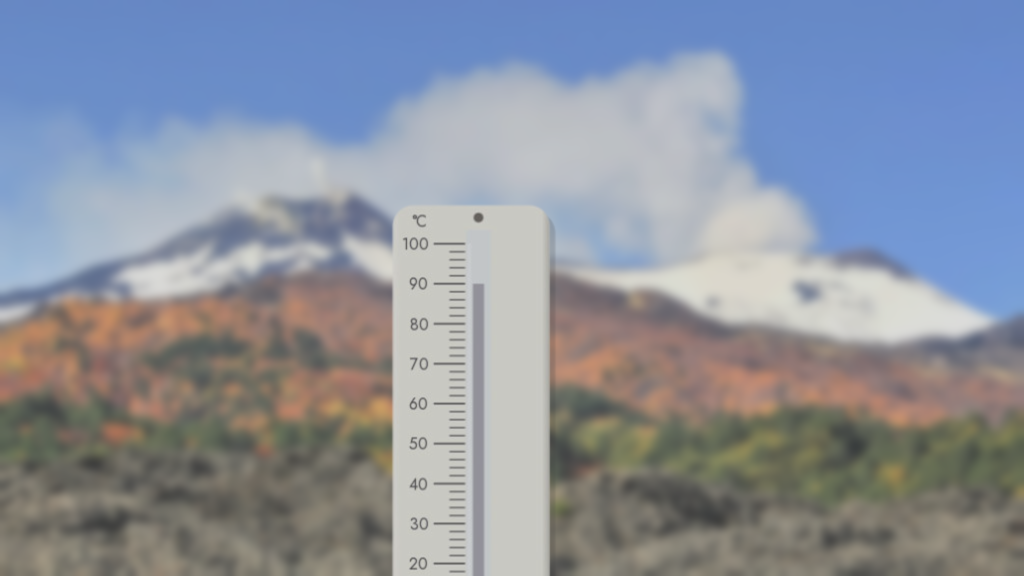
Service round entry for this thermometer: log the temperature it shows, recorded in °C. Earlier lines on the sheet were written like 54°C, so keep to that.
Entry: 90°C
